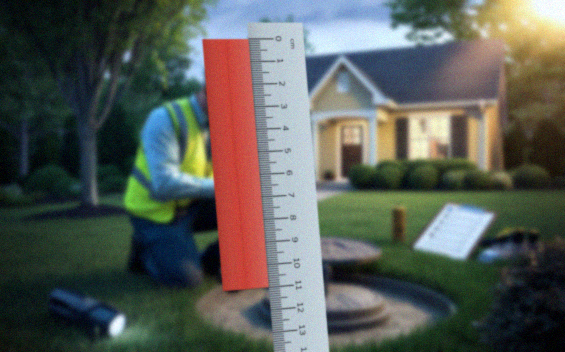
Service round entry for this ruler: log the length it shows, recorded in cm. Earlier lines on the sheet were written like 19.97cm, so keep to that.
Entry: 11cm
